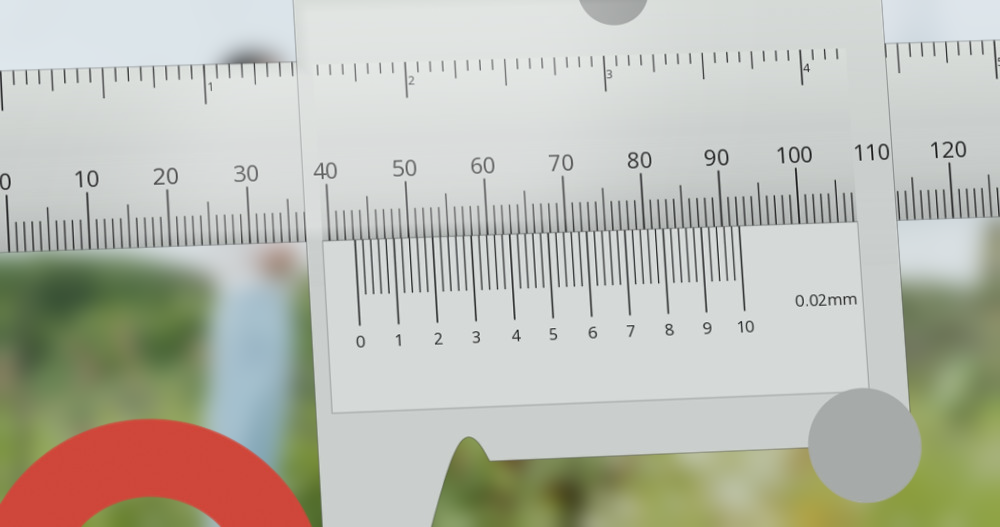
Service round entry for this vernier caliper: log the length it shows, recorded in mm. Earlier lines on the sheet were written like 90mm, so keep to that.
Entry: 43.2mm
